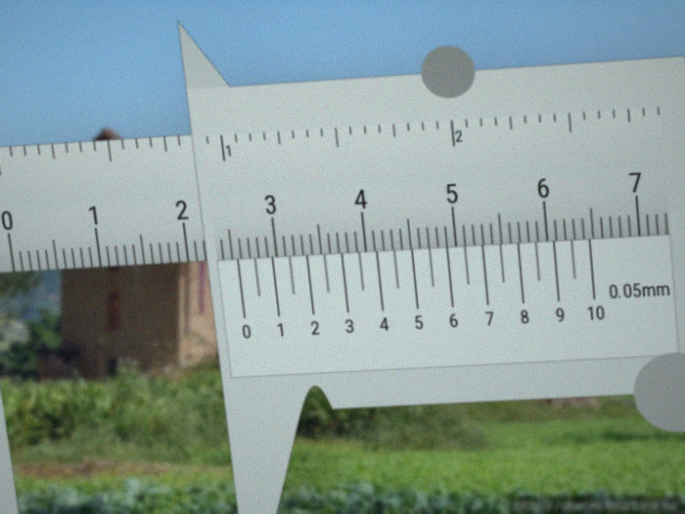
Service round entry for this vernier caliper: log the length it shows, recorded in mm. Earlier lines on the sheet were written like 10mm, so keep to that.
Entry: 25.6mm
